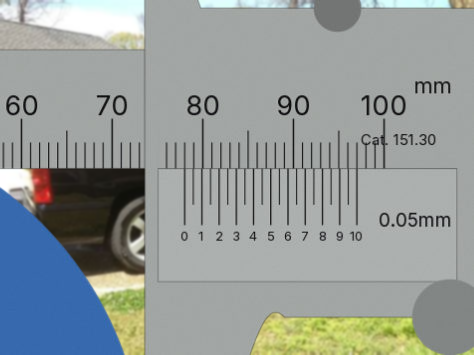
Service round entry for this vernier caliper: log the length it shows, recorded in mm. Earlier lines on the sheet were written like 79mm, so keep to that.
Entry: 78.0mm
